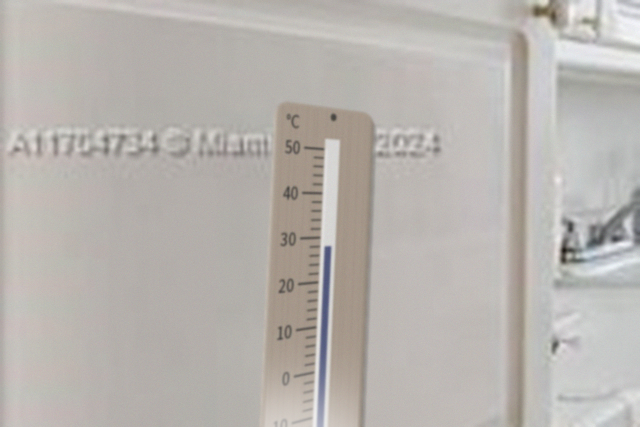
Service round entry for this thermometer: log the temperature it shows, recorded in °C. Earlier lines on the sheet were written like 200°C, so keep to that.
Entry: 28°C
